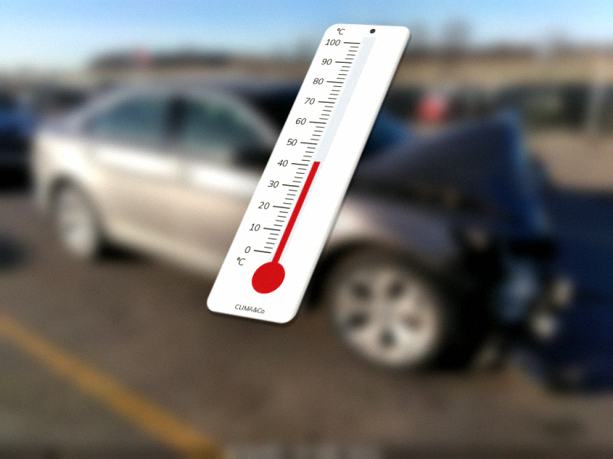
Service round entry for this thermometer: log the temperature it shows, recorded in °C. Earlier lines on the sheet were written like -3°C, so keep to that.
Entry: 42°C
